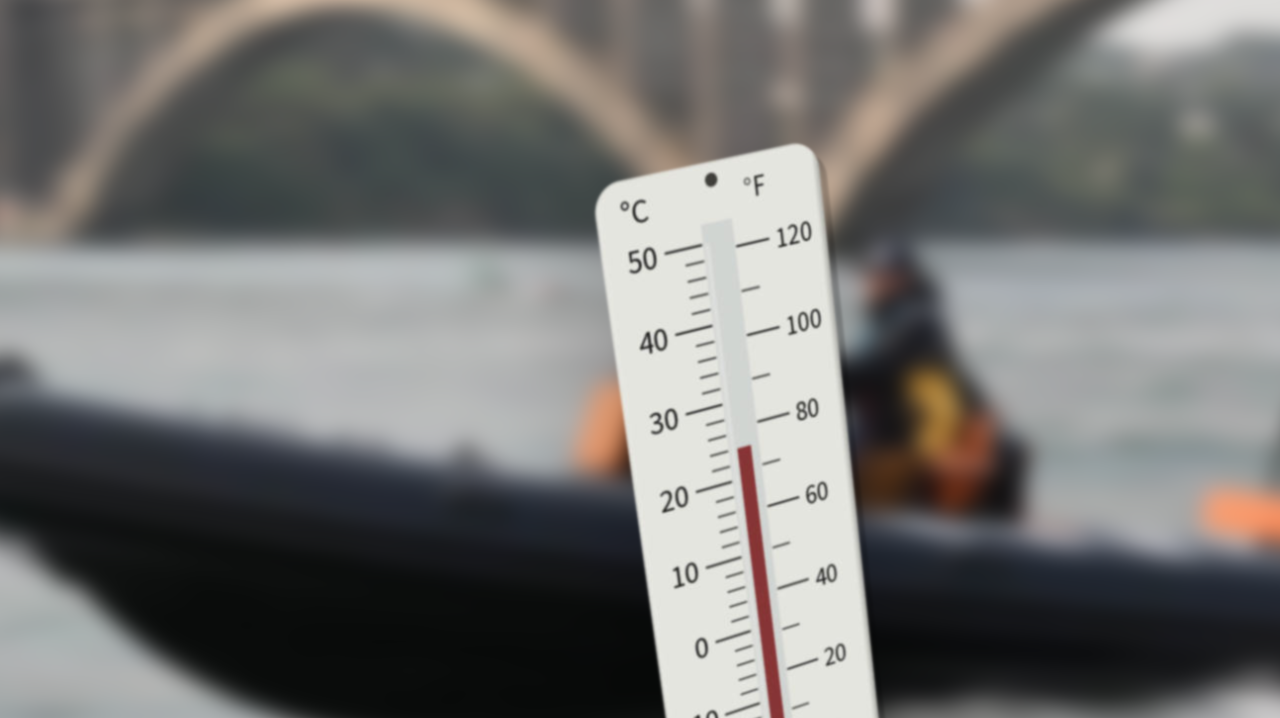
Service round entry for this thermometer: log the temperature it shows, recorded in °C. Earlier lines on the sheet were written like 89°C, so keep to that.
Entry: 24°C
